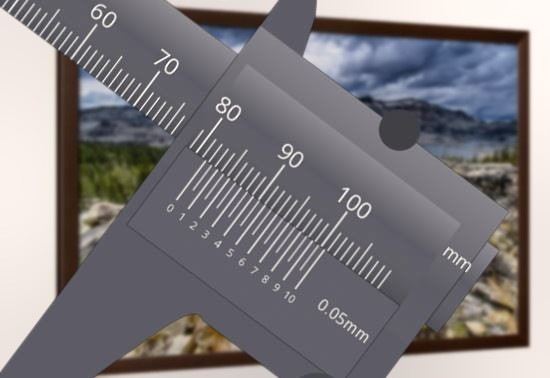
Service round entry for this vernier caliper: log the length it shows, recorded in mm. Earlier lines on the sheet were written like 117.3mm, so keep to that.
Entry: 81.6mm
